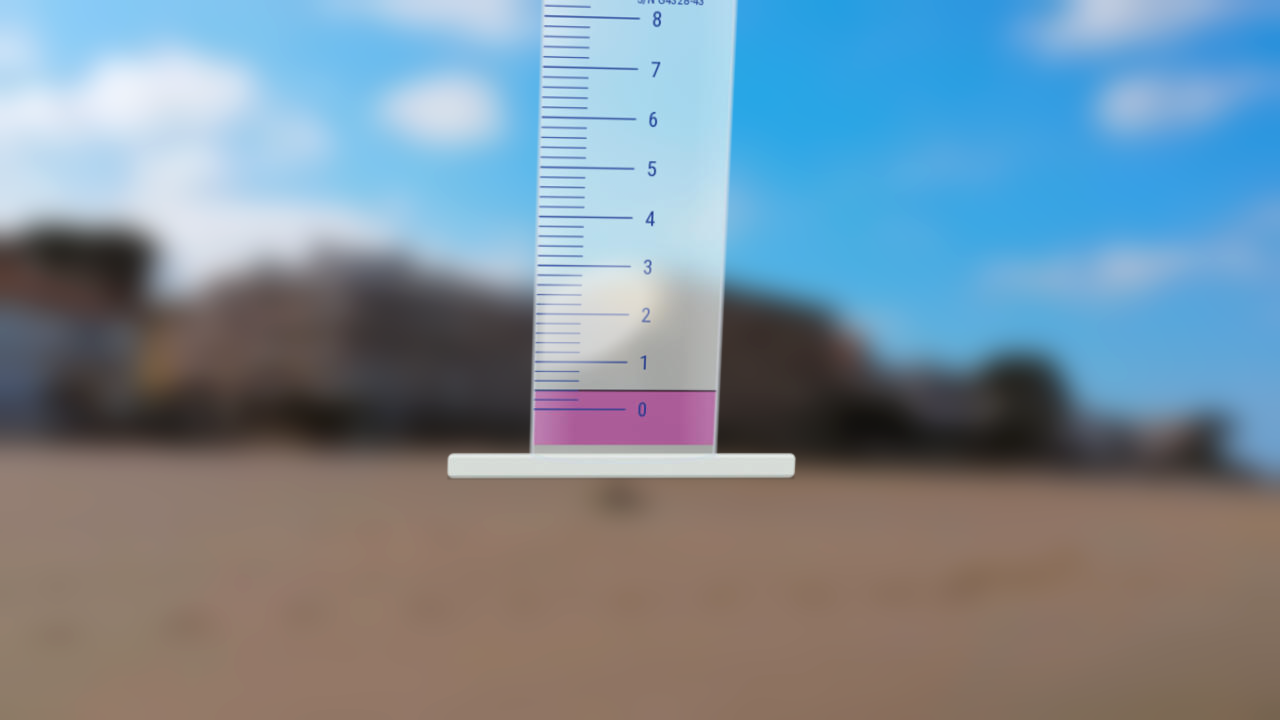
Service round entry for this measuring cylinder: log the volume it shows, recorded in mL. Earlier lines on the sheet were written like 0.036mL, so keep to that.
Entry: 0.4mL
